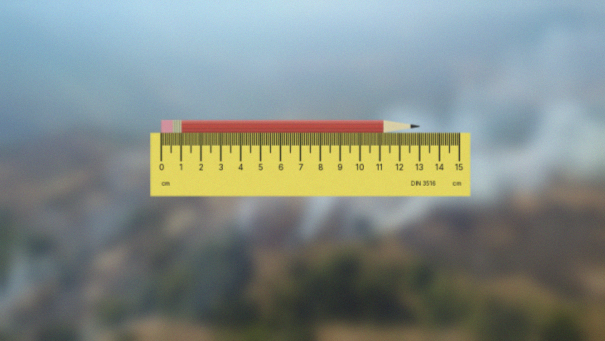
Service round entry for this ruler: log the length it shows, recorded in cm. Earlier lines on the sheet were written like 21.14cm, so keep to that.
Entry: 13cm
